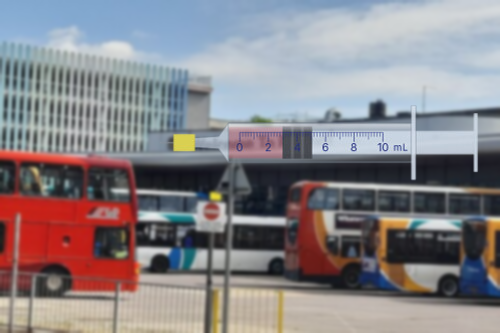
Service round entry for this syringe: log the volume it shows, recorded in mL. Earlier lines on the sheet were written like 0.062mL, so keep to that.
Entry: 3mL
